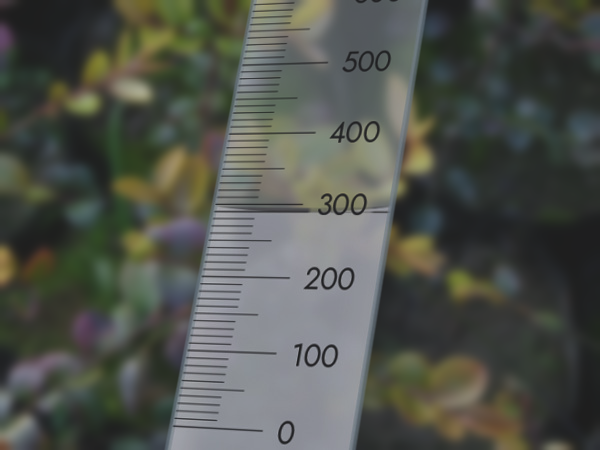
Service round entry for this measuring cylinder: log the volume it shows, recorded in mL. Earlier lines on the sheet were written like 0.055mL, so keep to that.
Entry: 290mL
